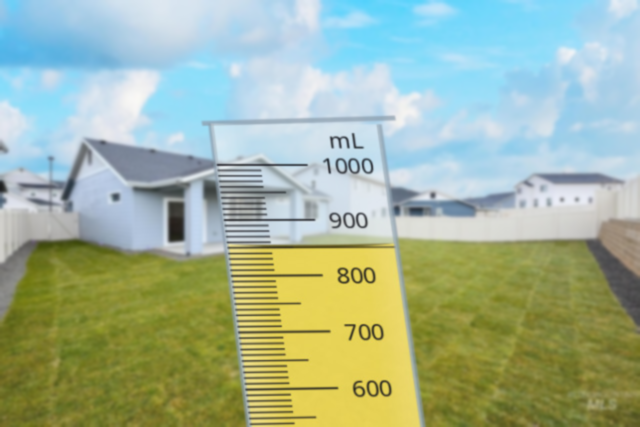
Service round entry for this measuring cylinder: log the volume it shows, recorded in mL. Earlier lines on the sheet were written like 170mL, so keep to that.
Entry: 850mL
